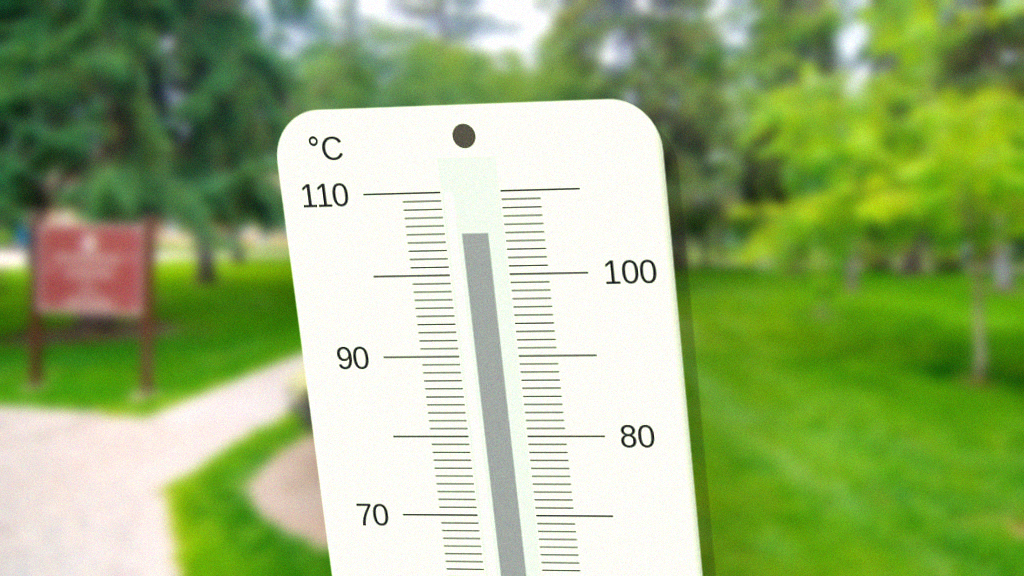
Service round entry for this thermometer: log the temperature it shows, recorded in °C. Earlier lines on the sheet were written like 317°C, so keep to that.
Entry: 105°C
